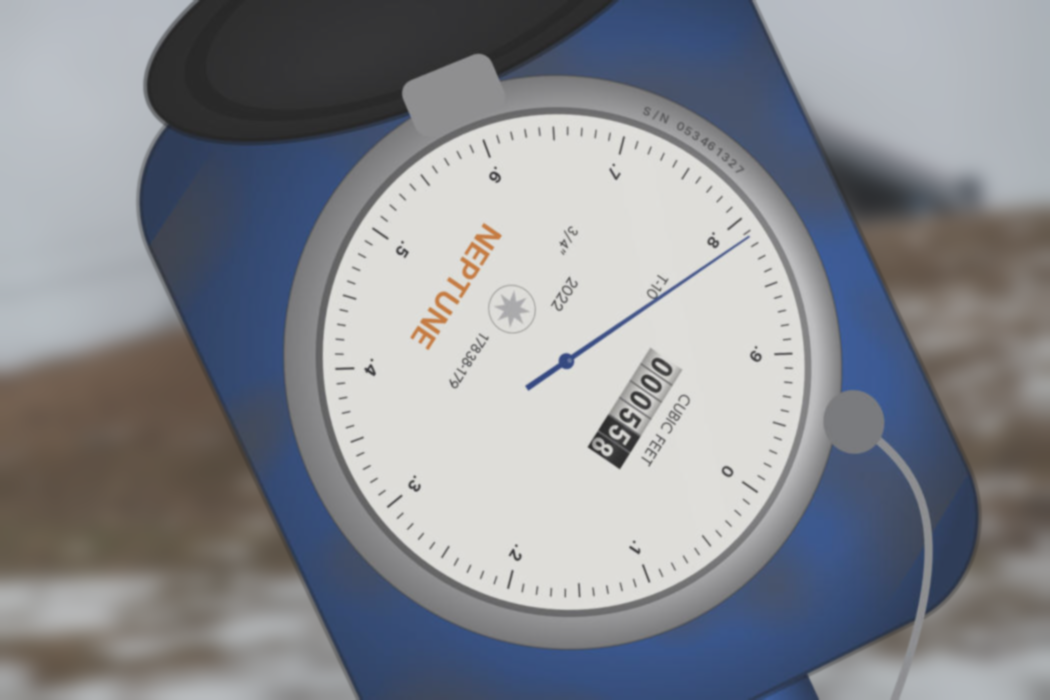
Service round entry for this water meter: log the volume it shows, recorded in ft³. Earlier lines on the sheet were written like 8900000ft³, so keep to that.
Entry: 557.81ft³
